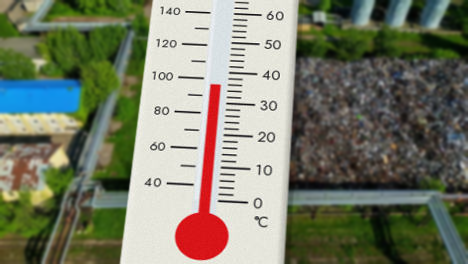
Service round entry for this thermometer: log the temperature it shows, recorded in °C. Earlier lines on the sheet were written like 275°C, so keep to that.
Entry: 36°C
